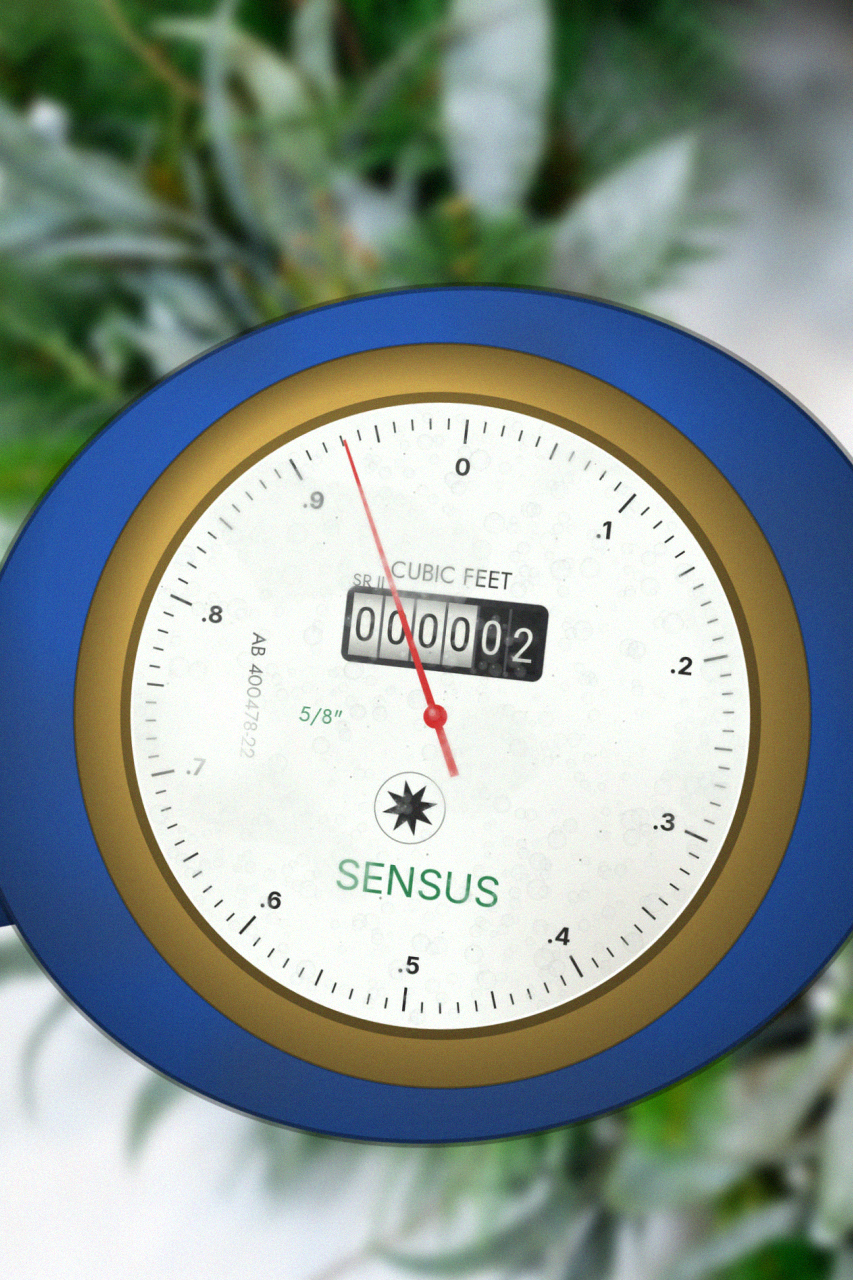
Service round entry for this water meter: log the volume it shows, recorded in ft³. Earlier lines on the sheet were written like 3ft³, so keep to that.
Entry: 1.93ft³
